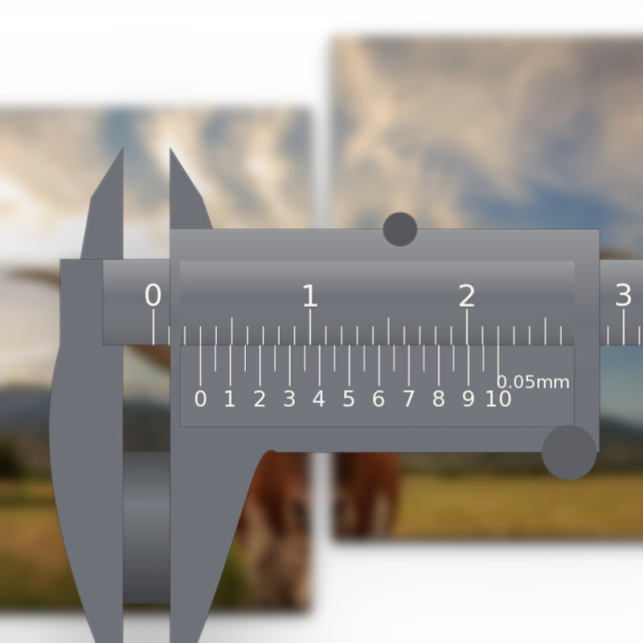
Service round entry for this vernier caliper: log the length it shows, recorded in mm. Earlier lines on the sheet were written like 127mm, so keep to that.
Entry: 3.0mm
